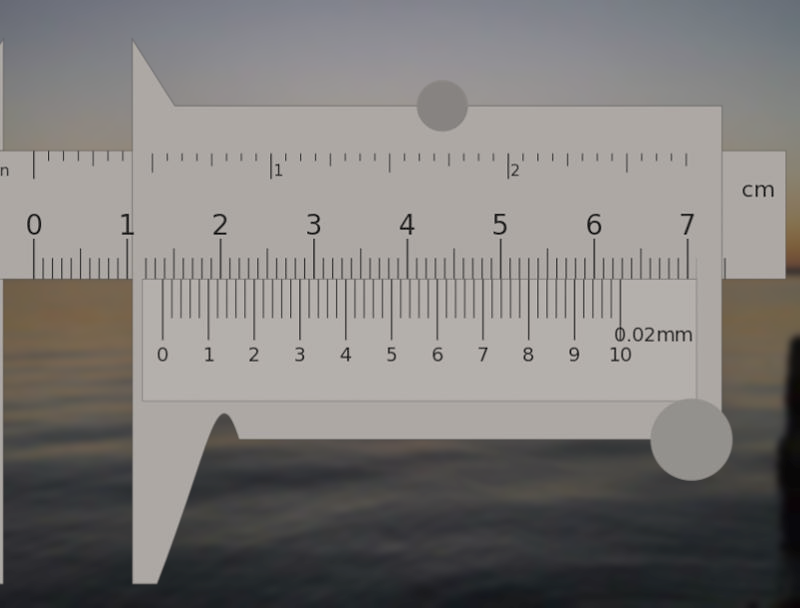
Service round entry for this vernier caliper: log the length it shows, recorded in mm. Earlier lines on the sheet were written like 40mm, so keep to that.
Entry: 13.8mm
